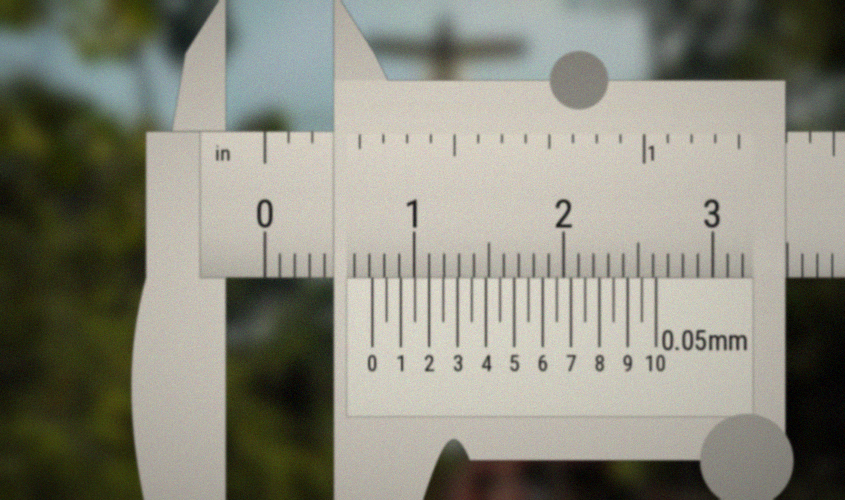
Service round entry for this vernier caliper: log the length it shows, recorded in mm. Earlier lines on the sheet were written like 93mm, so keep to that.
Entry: 7.2mm
